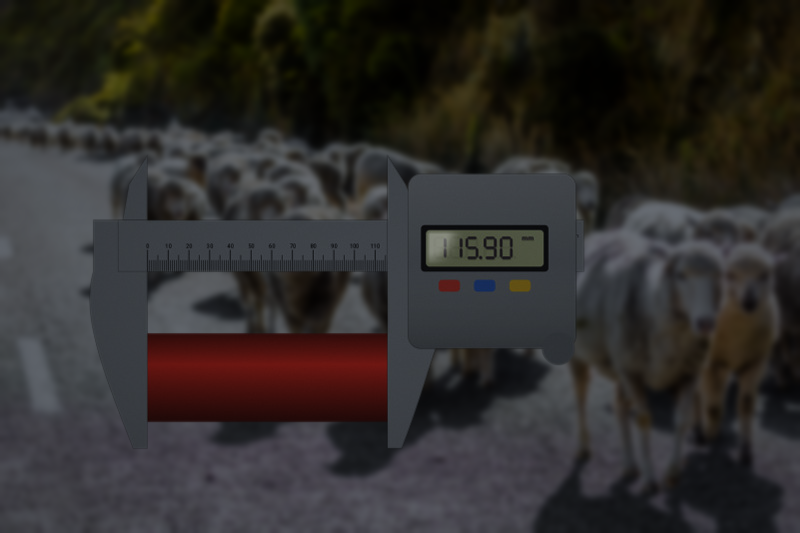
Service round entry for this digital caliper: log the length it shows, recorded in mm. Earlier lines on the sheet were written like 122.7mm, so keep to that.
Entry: 115.90mm
